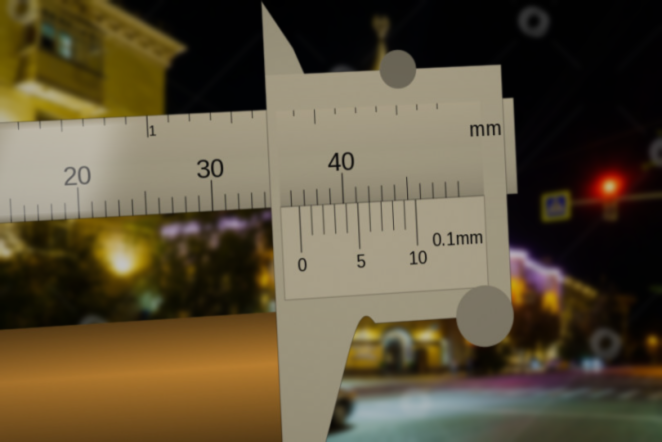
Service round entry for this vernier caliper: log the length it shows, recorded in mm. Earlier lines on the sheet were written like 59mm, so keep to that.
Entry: 36.6mm
